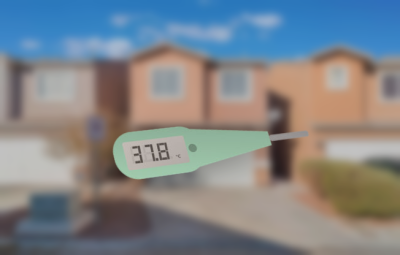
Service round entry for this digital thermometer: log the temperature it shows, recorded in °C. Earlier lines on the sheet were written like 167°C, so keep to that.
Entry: 37.8°C
